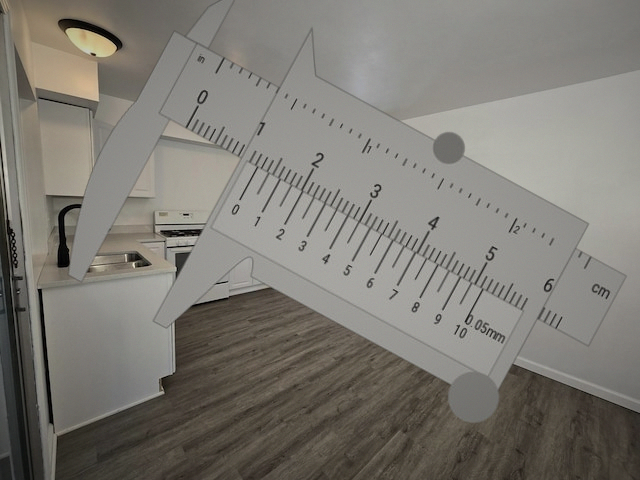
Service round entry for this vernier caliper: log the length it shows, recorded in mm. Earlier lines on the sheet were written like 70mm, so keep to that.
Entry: 12.4mm
